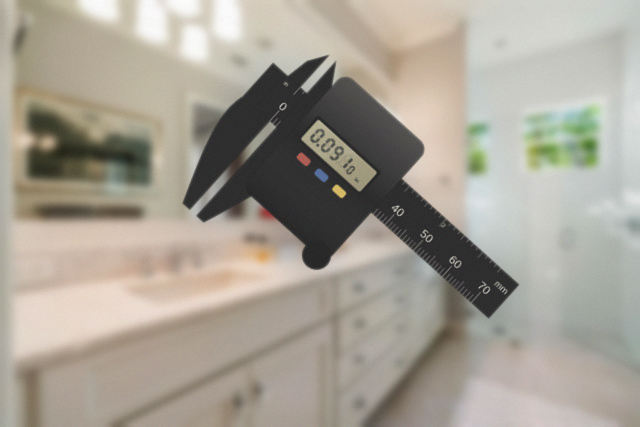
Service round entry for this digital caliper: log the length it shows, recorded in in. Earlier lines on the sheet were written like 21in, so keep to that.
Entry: 0.0910in
